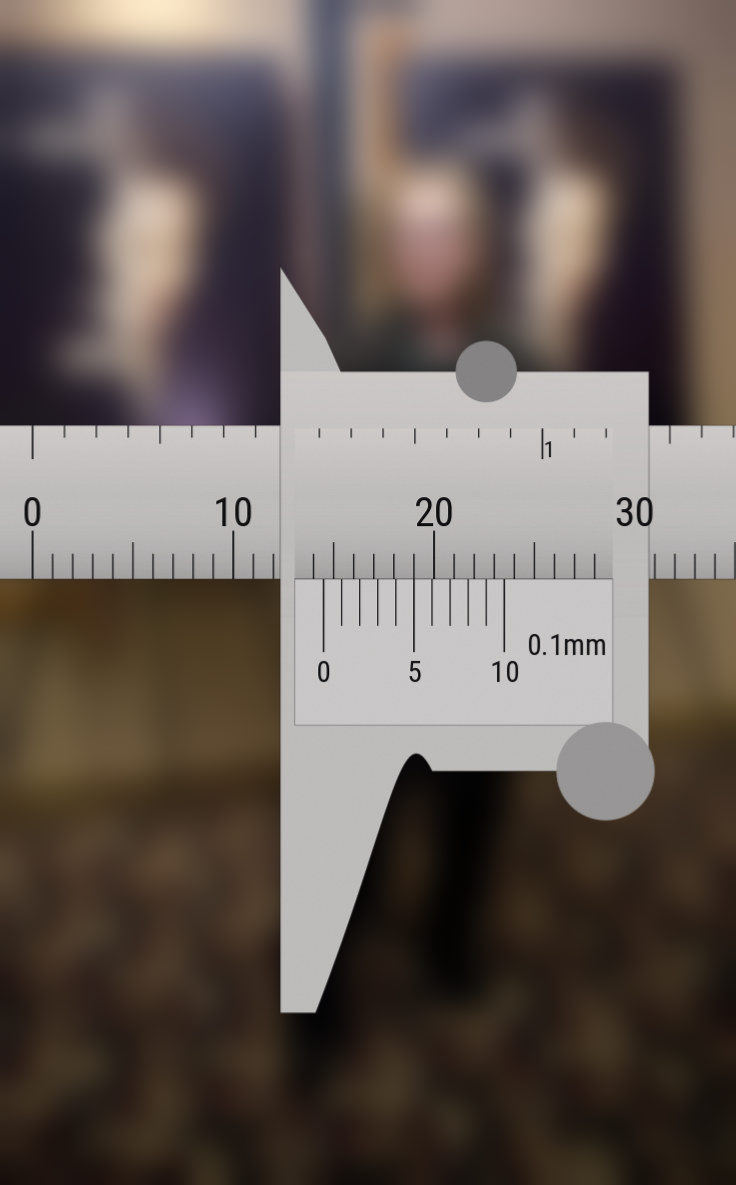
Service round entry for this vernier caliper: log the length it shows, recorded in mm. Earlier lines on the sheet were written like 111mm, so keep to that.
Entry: 14.5mm
